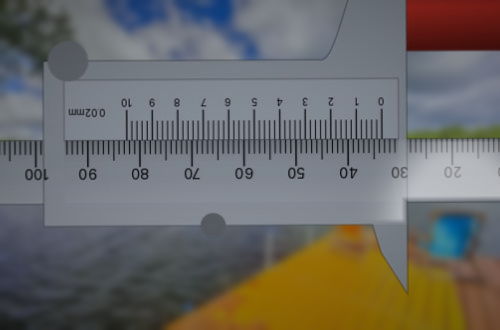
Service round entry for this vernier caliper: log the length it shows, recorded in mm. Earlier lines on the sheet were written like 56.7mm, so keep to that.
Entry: 33.5mm
